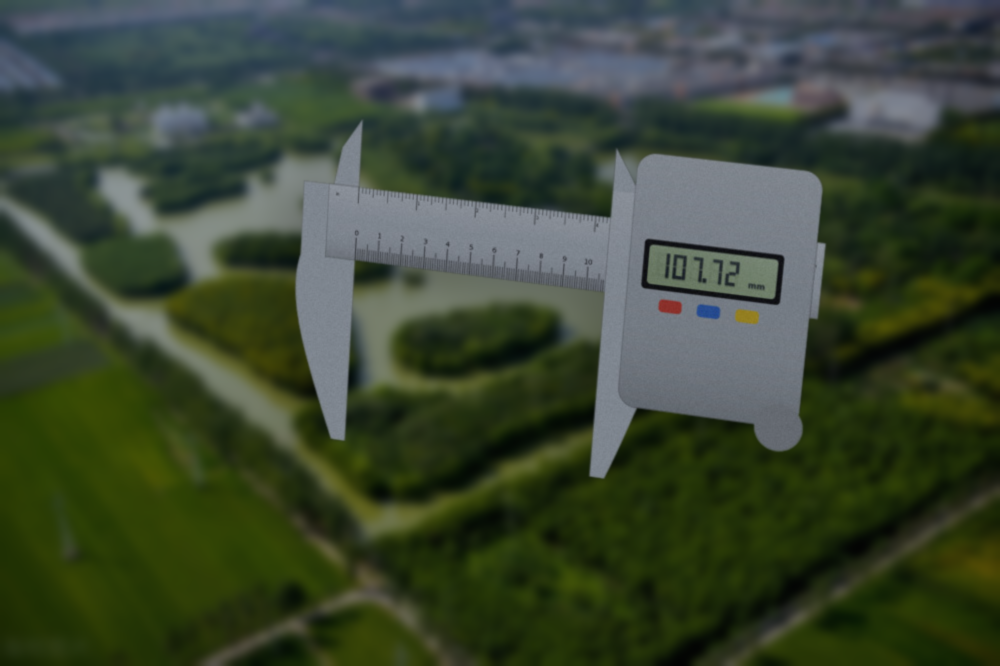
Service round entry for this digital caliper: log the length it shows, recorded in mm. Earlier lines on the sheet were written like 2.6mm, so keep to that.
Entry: 107.72mm
